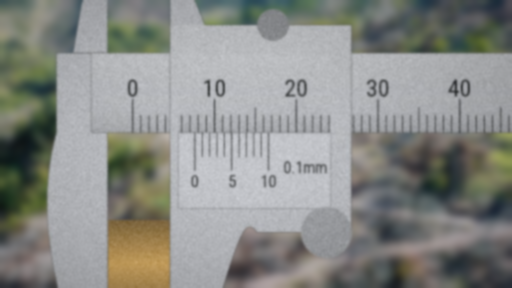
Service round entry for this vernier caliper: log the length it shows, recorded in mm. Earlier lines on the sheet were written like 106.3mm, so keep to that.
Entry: 7.6mm
